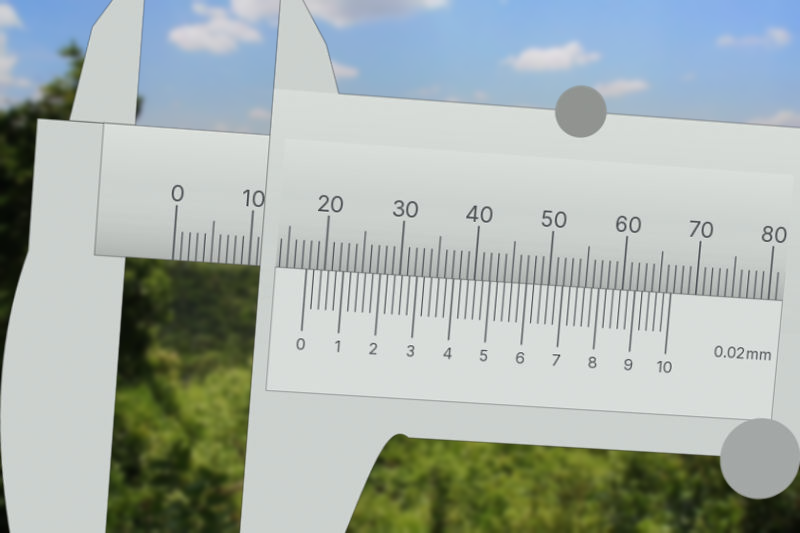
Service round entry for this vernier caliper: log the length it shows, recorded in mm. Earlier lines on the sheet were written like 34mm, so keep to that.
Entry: 17.6mm
